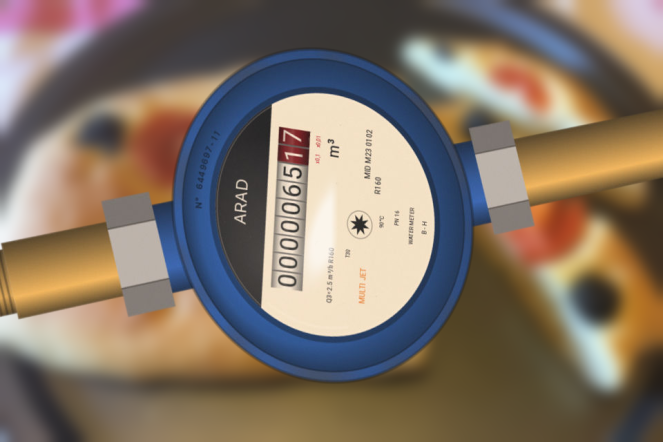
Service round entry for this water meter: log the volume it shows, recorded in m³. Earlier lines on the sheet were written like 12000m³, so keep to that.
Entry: 65.17m³
